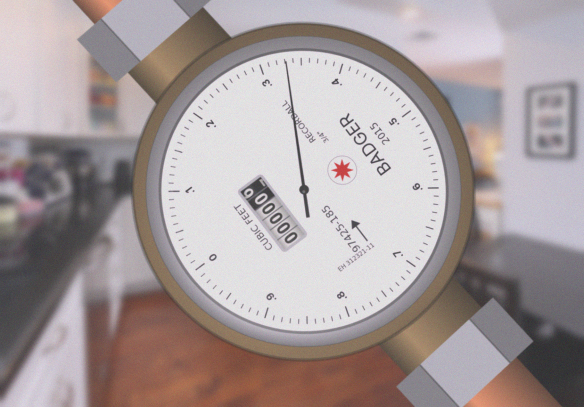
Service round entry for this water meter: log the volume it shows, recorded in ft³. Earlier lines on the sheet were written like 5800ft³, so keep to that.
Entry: 6.33ft³
